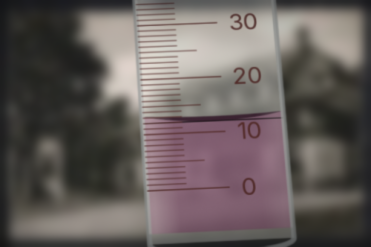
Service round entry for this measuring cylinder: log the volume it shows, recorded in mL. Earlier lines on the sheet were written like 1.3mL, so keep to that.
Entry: 12mL
